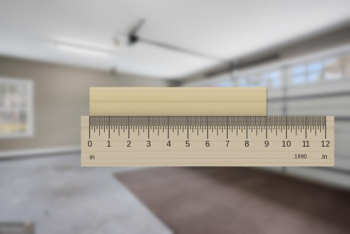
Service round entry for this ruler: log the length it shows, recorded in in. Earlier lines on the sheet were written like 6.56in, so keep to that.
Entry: 9in
